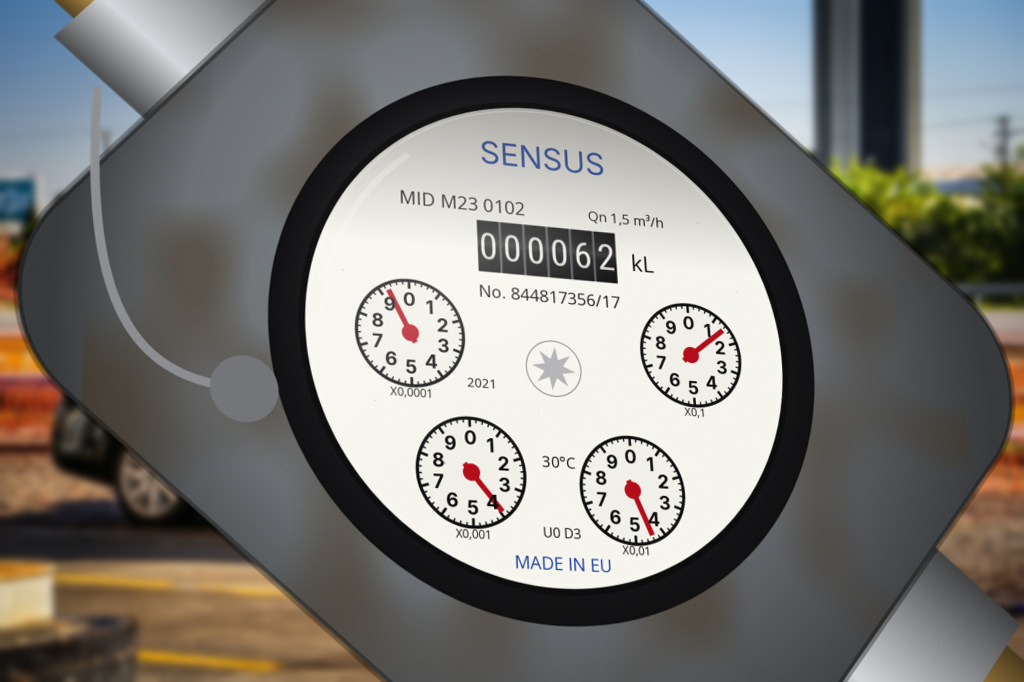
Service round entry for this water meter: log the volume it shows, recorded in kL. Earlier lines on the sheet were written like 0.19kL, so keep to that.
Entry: 62.1439kL
